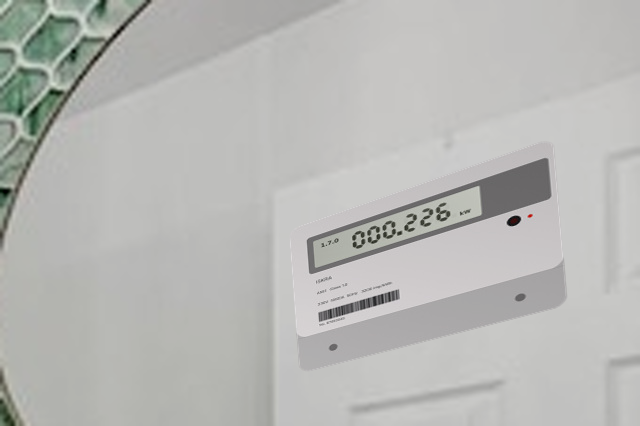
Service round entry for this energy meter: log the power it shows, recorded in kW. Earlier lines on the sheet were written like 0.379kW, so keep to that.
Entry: 0.226kW
